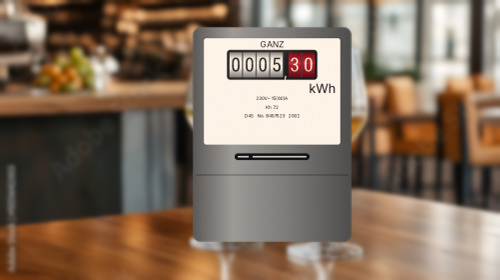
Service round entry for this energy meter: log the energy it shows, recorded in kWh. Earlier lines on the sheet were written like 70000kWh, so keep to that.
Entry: 5.30kWh
